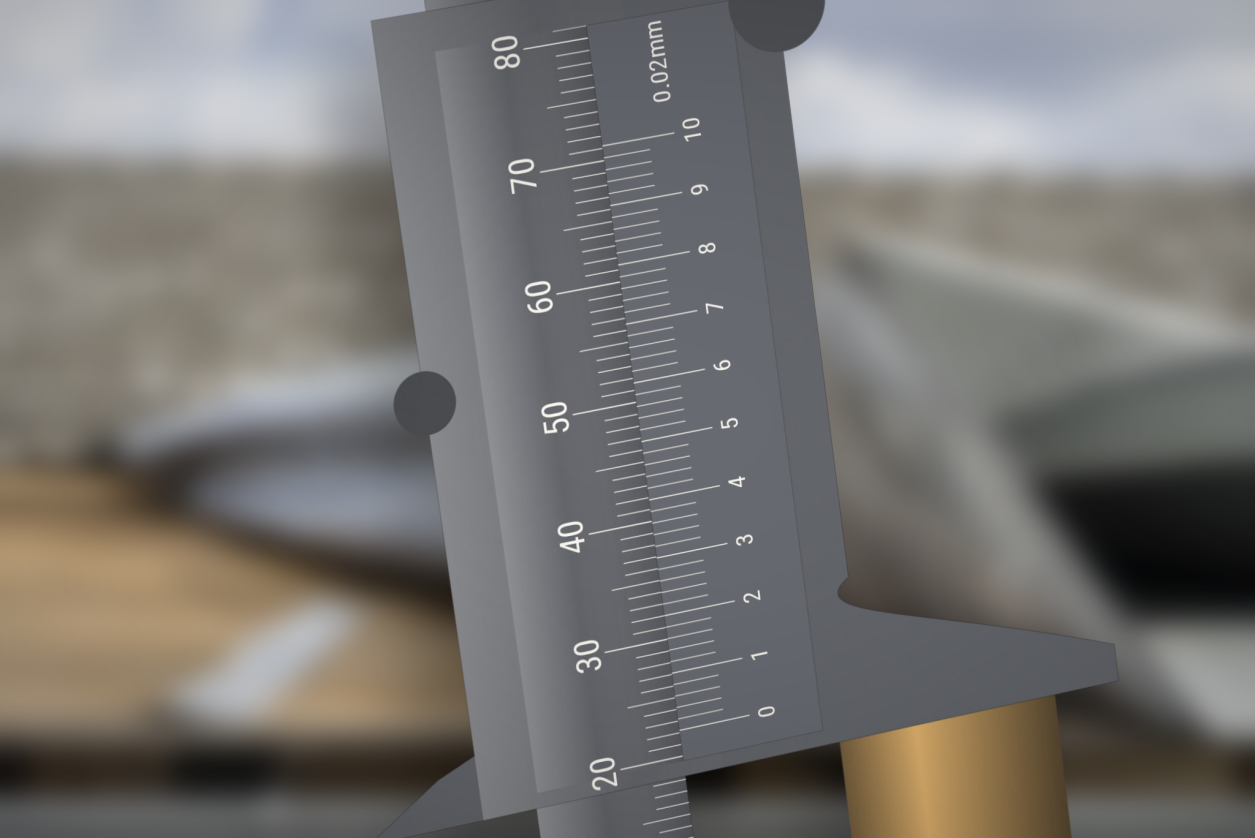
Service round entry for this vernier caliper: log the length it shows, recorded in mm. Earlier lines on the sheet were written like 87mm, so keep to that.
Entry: 22.2mm
